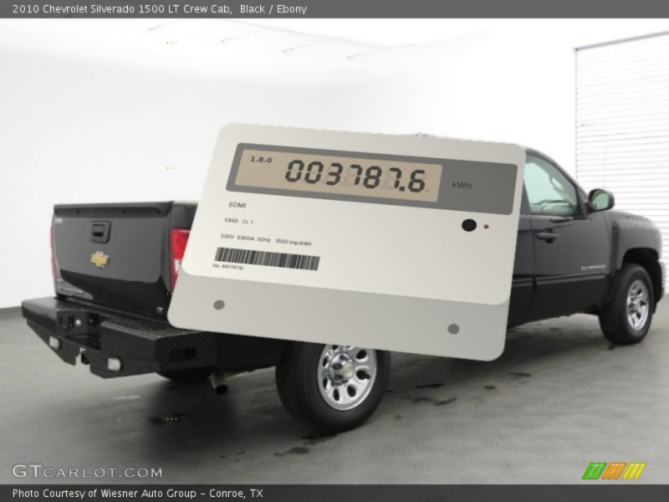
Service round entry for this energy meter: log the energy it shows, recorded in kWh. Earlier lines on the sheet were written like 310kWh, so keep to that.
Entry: 3787.6kWh
